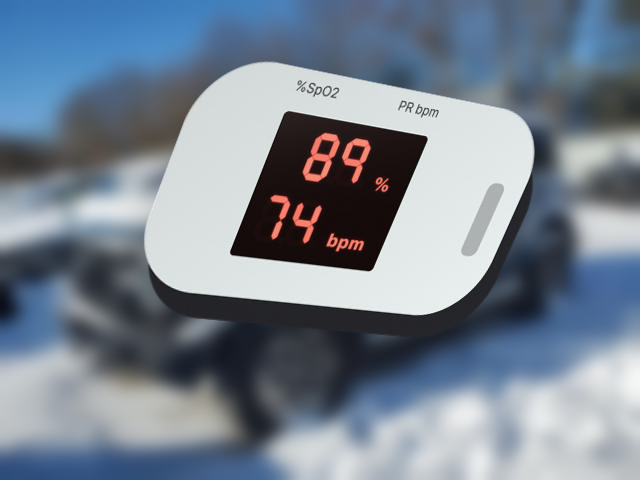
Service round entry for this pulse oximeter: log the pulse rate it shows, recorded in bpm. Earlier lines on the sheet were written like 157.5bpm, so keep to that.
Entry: 74bpm
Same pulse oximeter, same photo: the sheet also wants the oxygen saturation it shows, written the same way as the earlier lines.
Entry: 89%
